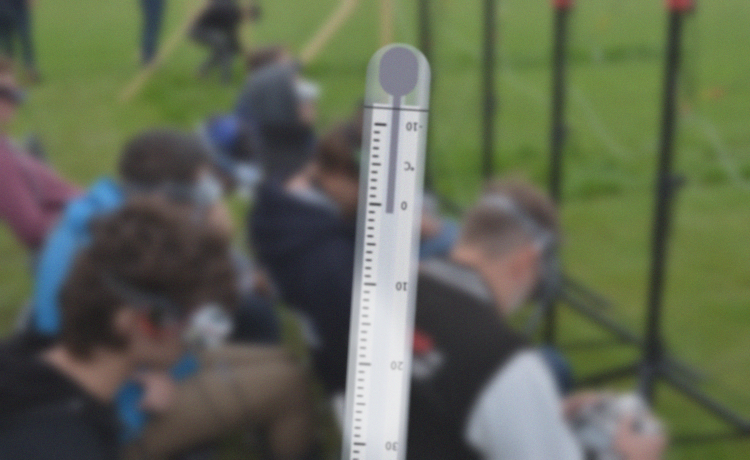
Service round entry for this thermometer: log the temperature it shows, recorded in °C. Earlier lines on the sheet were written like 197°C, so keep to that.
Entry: 1°C
